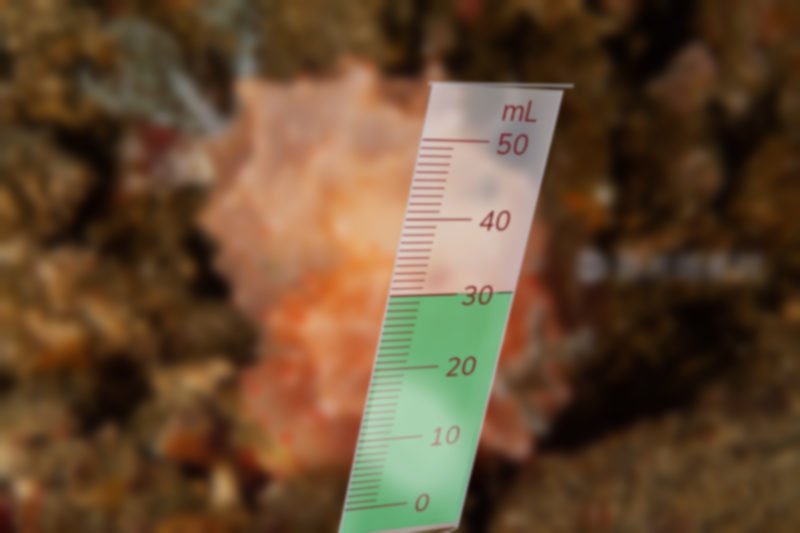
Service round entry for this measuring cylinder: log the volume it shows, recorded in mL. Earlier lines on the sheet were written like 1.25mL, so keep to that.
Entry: 30mL
